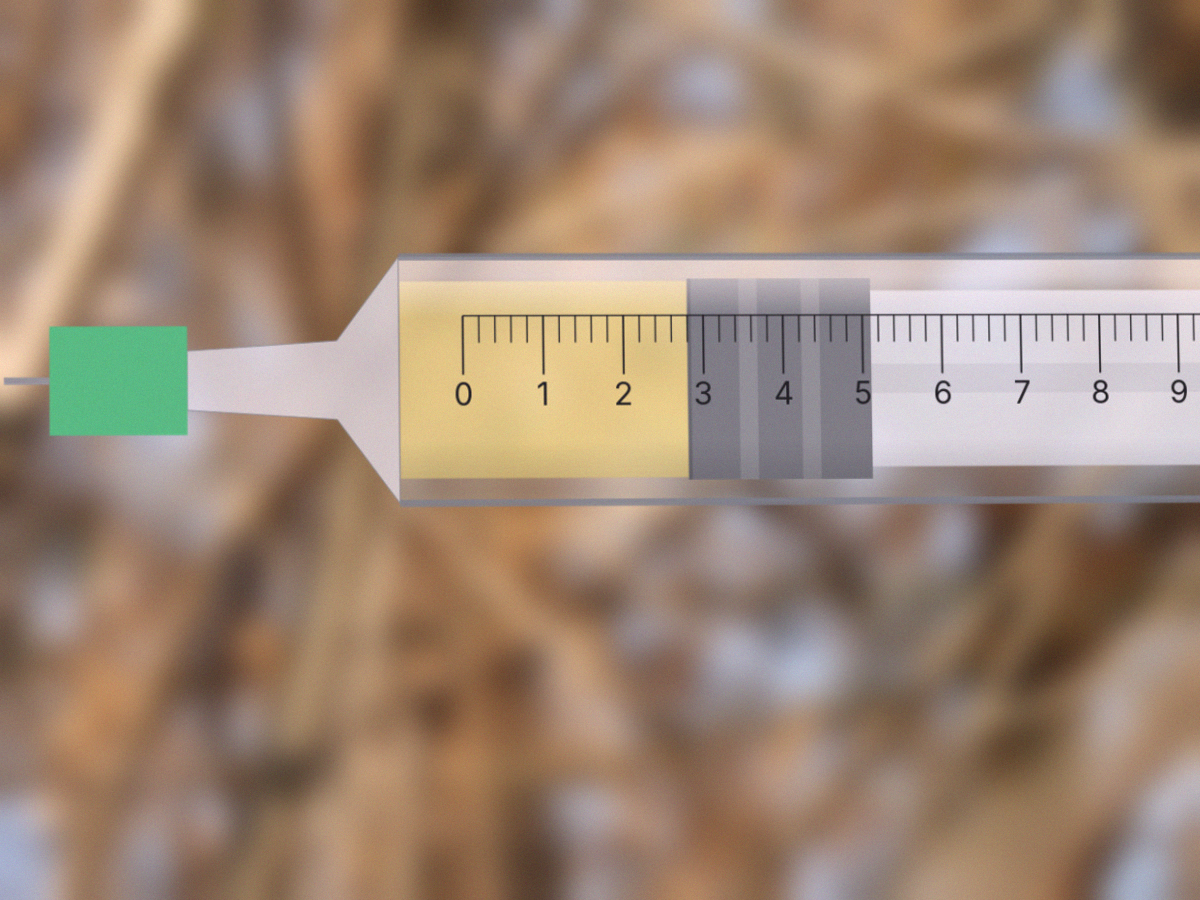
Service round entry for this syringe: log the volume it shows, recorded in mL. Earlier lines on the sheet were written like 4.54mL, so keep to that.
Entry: 2.8mL
